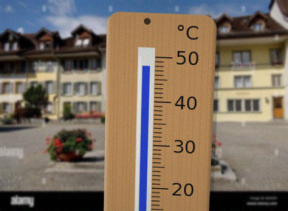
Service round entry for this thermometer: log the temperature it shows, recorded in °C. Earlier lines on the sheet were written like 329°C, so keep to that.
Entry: 48°C
